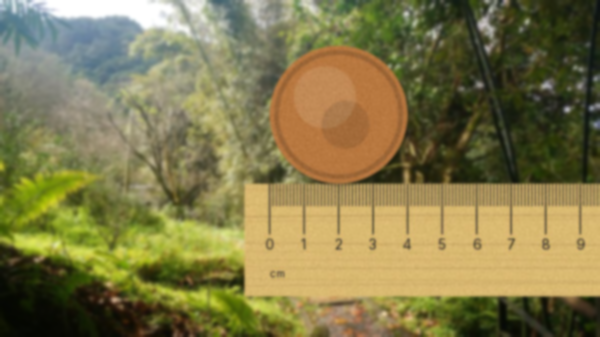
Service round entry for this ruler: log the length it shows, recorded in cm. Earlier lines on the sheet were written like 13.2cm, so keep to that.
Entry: 4cm
